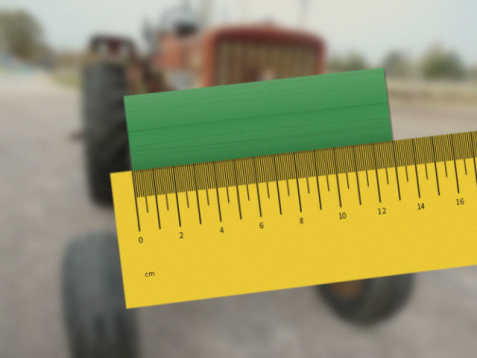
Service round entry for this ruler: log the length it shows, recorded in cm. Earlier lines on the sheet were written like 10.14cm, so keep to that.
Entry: 13cm
